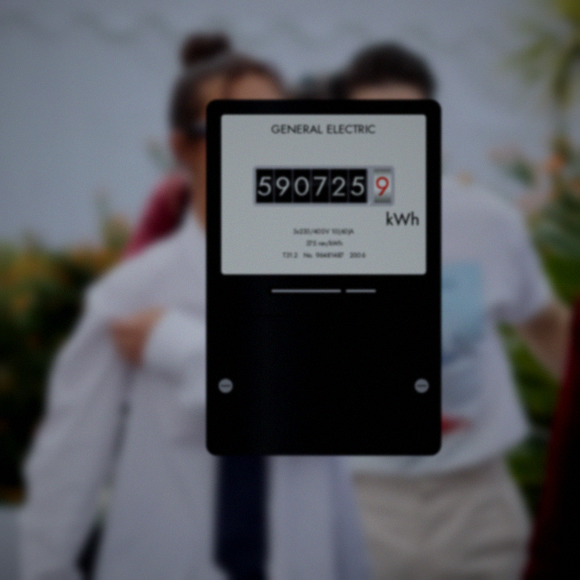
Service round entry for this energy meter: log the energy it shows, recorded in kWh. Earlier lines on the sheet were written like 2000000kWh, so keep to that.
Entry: 590725.9kWh
